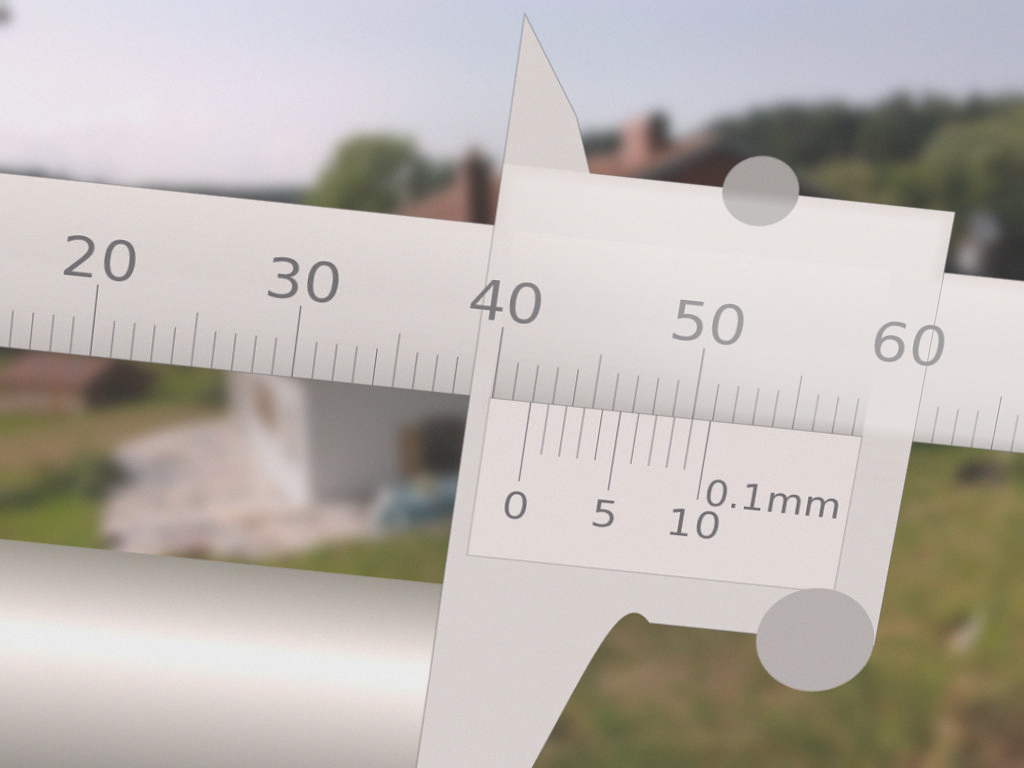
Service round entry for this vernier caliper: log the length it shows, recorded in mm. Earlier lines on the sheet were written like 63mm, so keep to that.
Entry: 41.9mm
